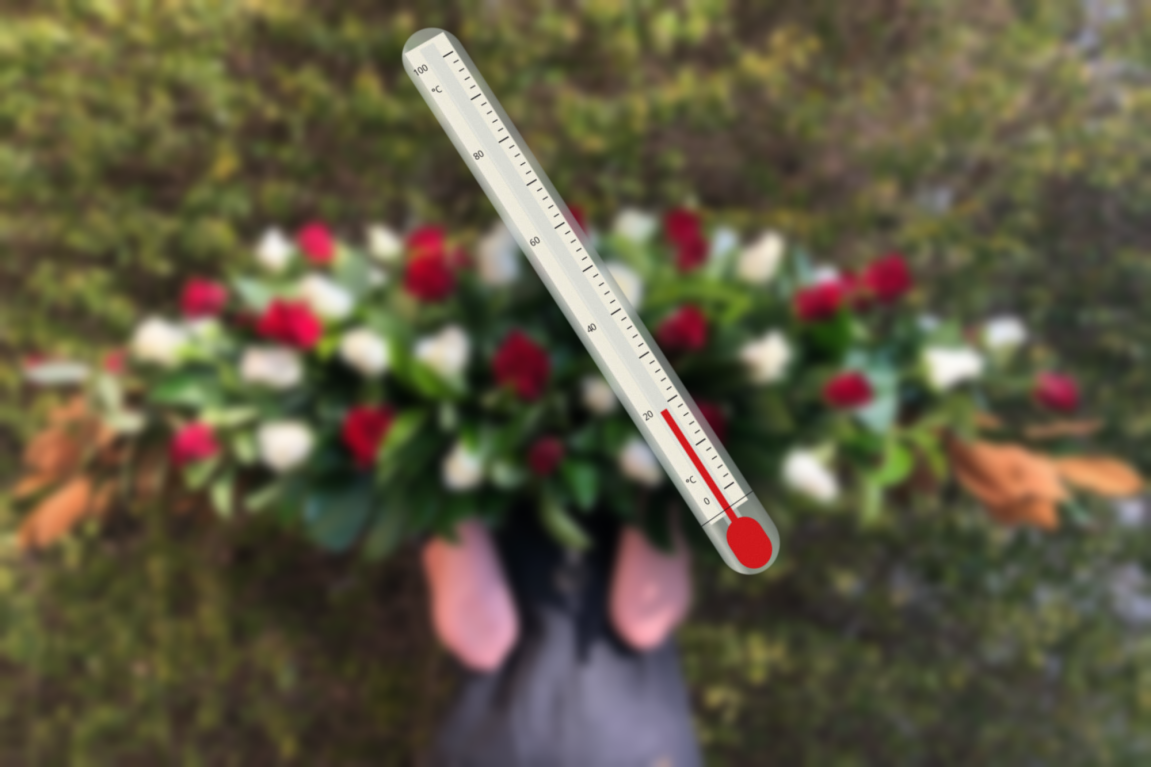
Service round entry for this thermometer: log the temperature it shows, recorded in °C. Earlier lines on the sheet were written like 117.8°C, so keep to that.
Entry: 19°C
